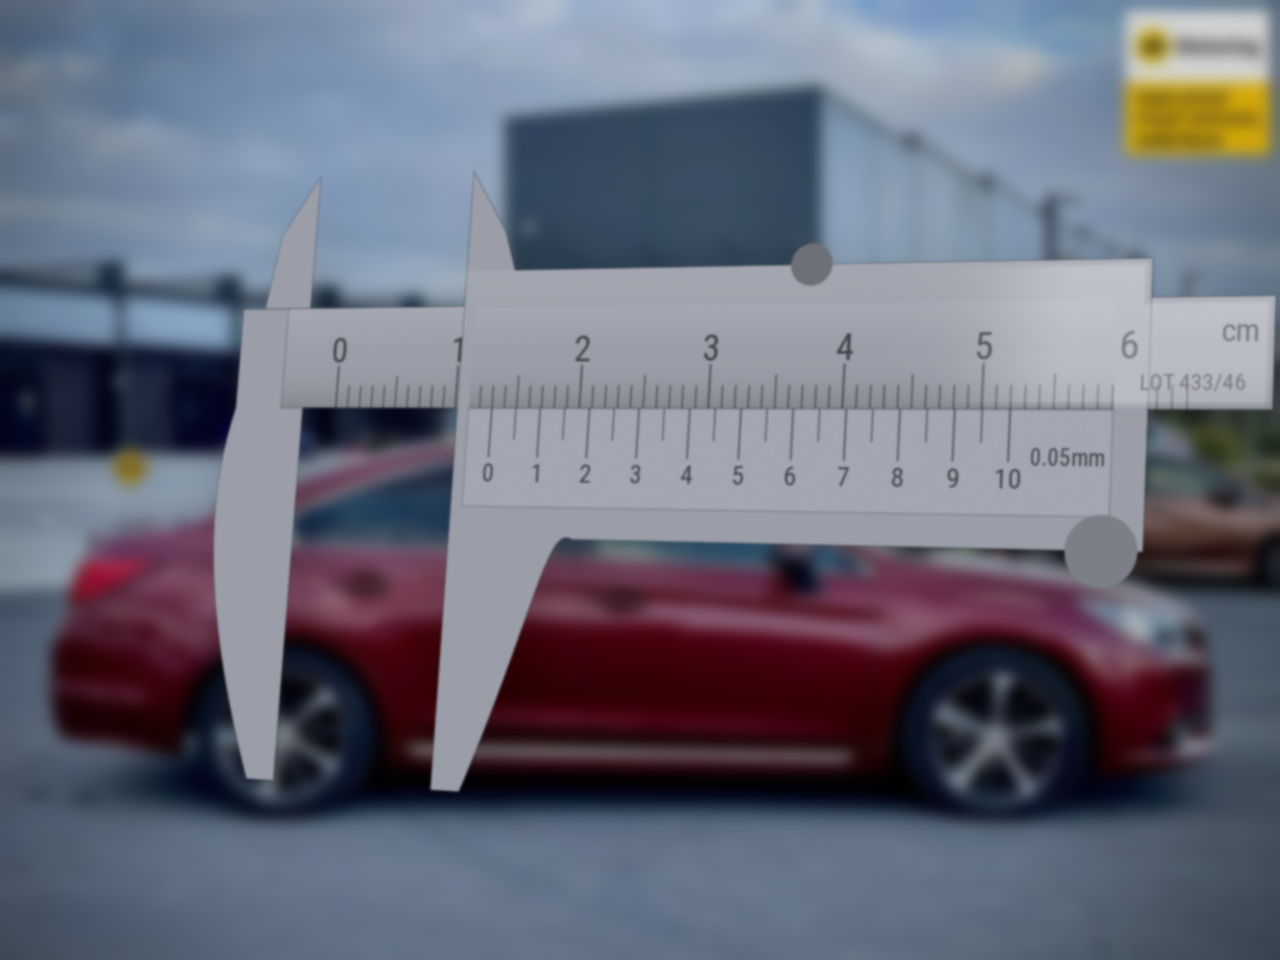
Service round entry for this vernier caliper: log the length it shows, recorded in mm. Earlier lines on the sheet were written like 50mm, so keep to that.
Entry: 13.0mm
